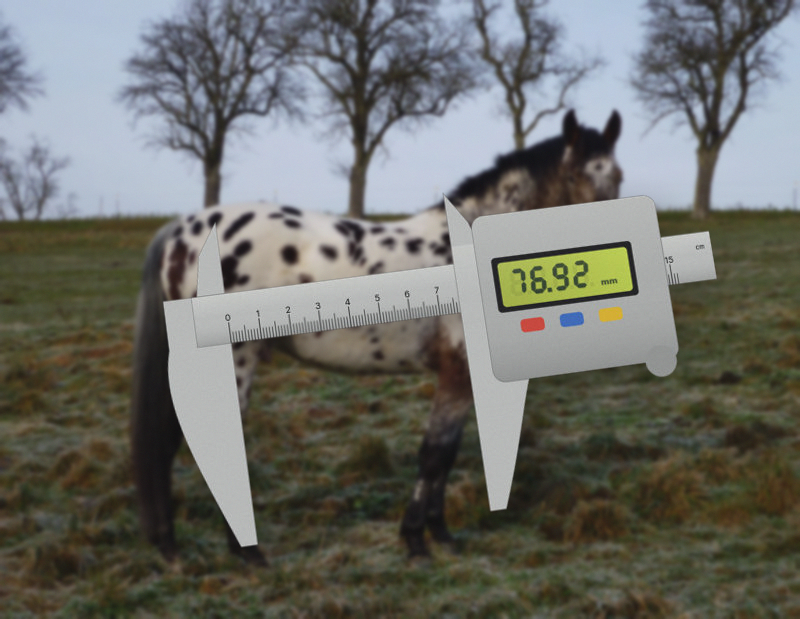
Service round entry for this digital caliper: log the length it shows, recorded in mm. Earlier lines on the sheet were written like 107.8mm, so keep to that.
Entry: 76.92mm
